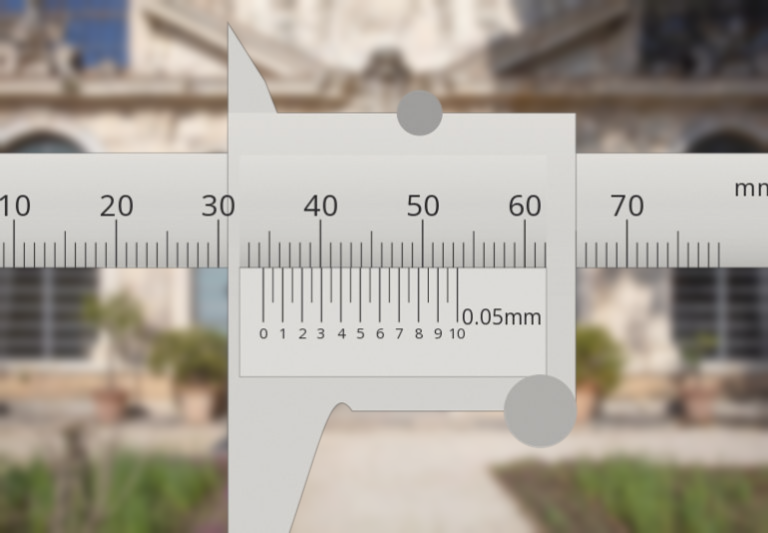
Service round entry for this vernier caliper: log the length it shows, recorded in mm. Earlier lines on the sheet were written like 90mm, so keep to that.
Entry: 34.4mm
